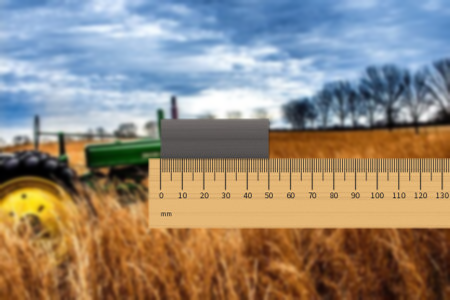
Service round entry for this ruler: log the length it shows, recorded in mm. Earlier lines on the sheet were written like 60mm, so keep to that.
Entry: 50mm
